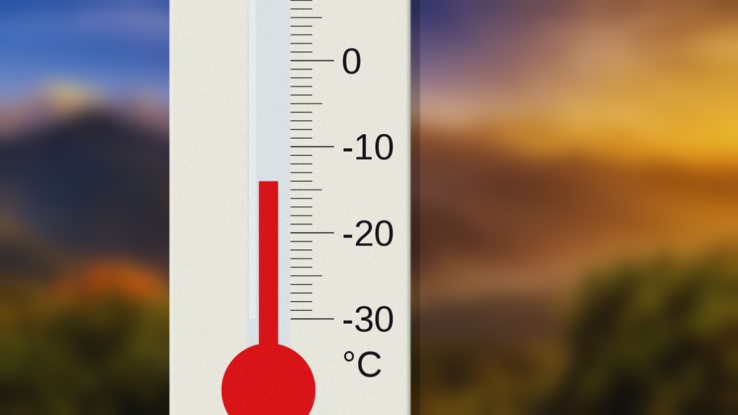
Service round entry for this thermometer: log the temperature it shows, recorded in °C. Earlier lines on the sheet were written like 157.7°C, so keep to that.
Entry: -14°C
